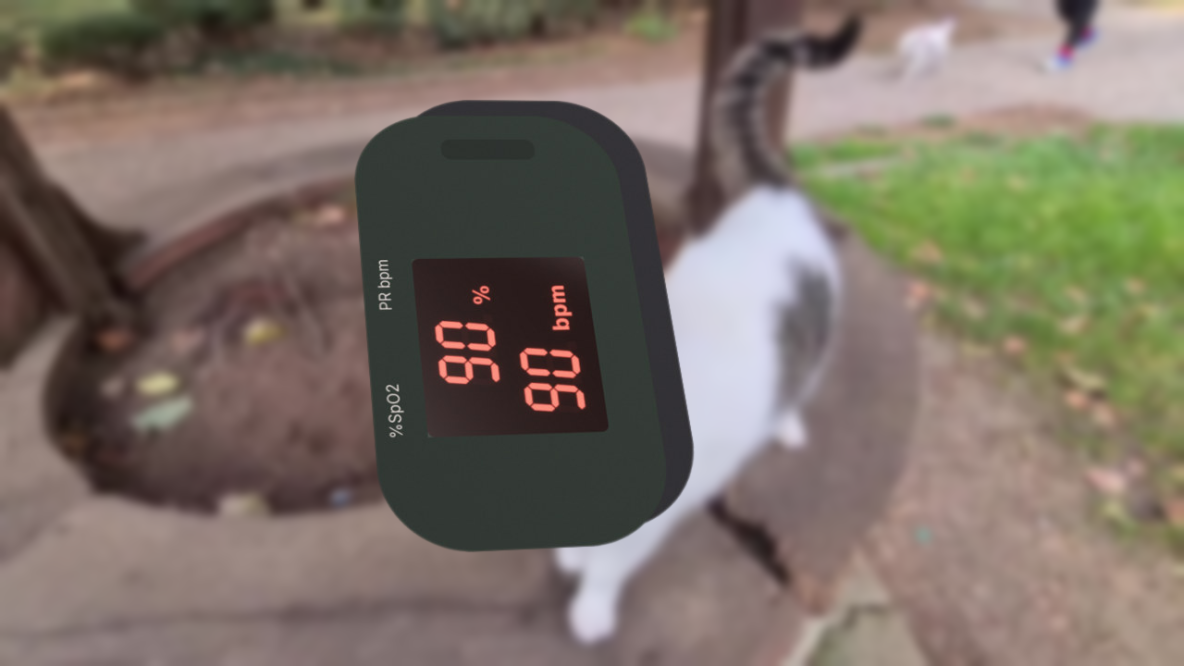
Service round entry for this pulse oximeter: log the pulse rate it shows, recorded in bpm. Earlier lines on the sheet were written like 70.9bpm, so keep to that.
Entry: 90bpm
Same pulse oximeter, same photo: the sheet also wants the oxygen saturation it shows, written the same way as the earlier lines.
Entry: 90%
